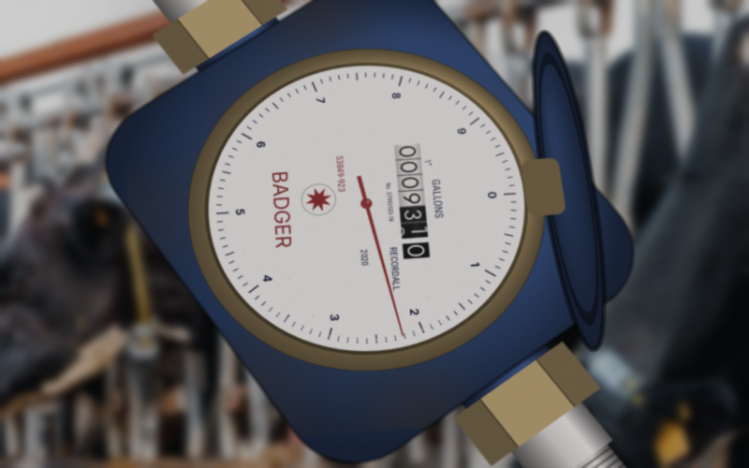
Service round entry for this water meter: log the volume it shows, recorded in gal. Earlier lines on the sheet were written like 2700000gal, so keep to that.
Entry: 9312.2gal
